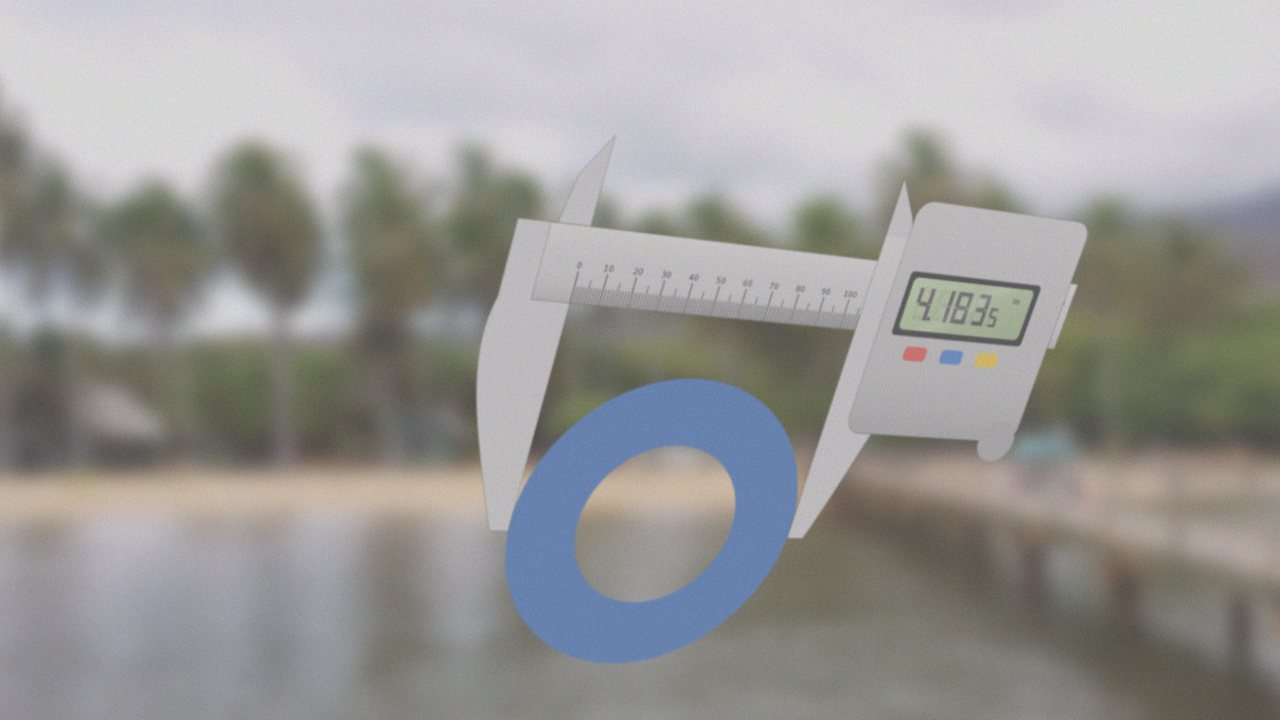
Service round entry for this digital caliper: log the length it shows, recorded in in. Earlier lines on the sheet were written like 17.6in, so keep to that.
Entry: 4.1835in
